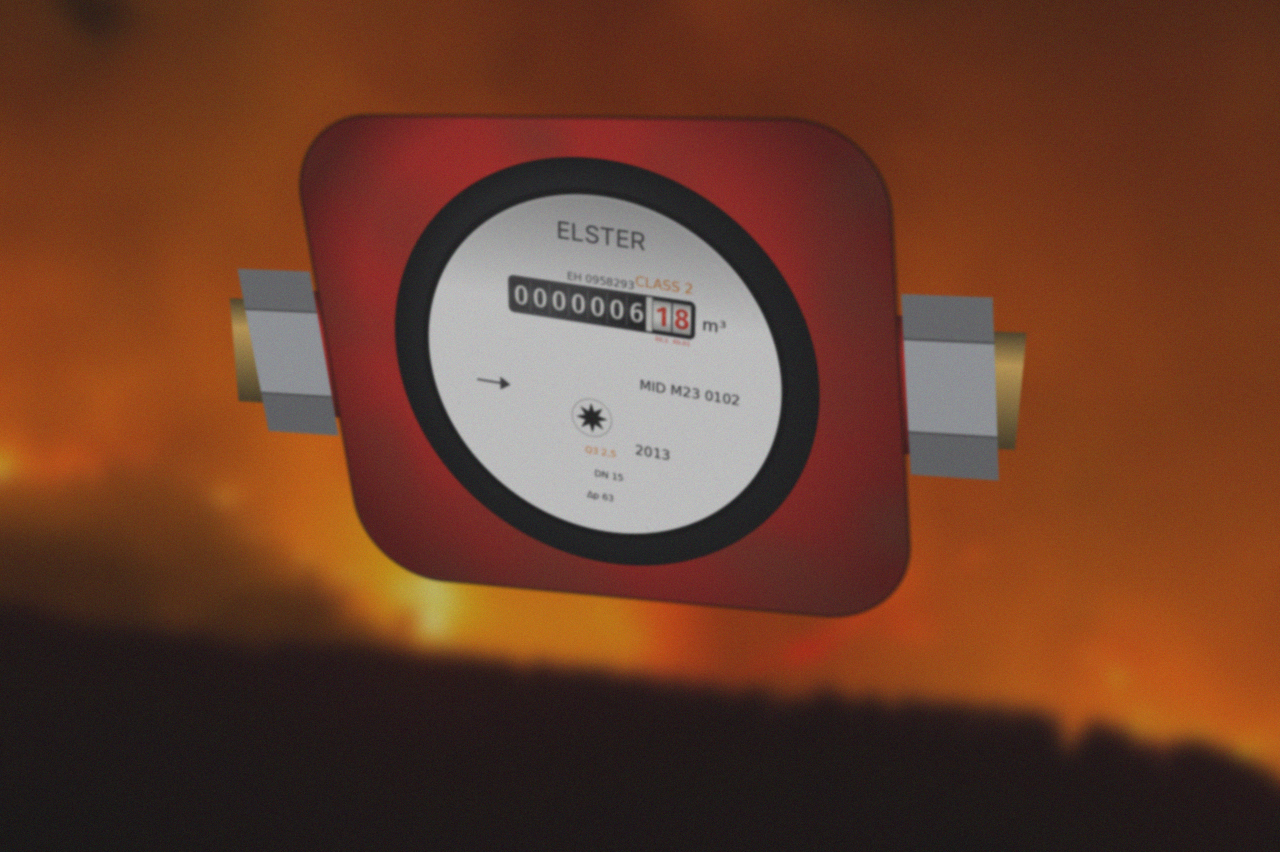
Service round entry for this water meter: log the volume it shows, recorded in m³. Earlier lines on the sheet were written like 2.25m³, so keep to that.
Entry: 6.18m³
